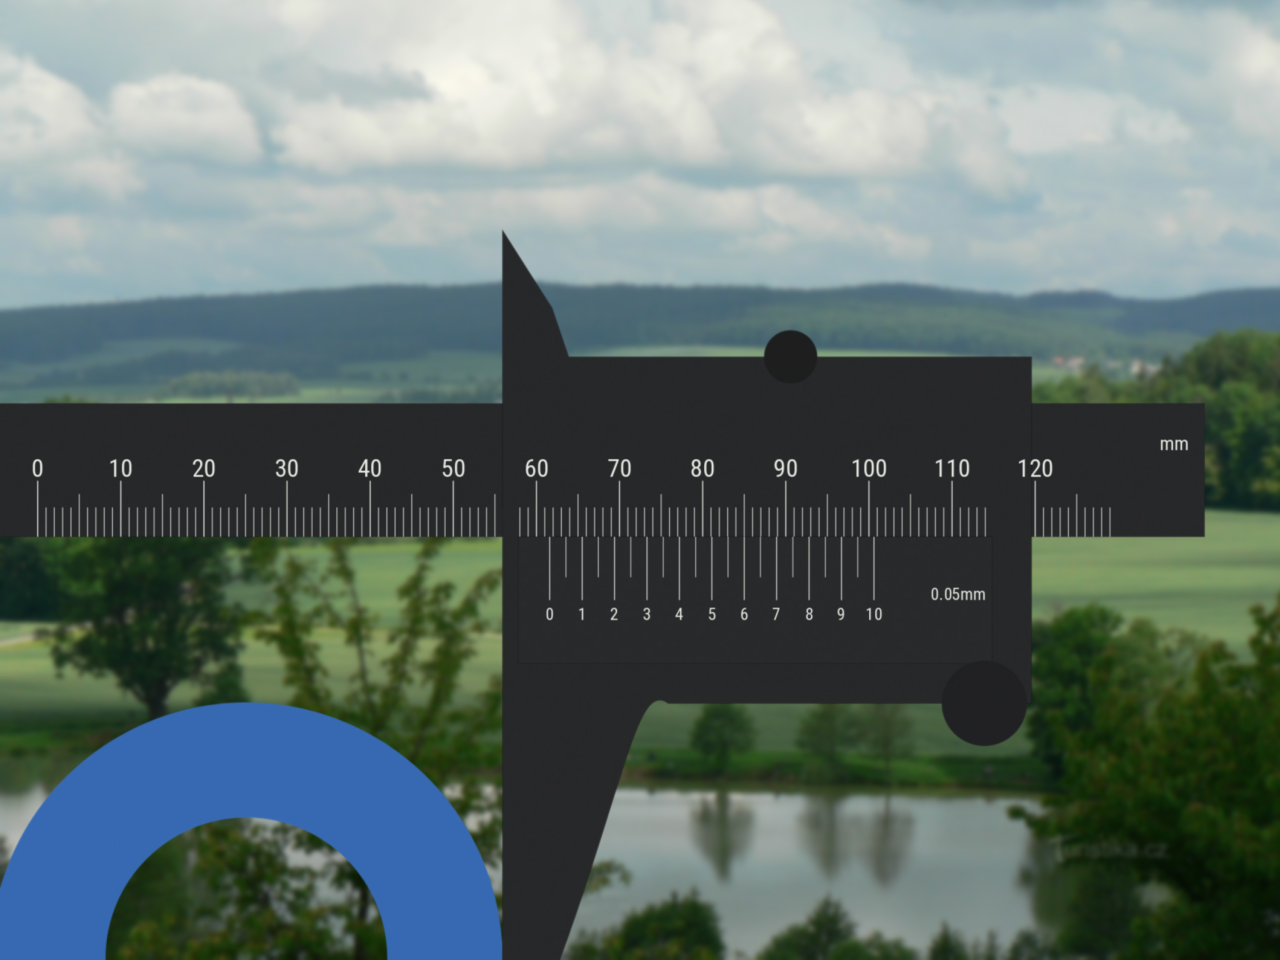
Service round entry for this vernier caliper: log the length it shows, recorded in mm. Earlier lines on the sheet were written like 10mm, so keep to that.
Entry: 61.6mm
